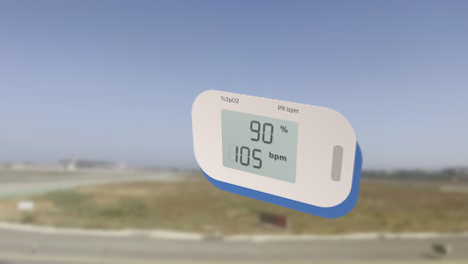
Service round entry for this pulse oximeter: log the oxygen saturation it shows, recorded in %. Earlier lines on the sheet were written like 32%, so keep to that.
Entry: 90%
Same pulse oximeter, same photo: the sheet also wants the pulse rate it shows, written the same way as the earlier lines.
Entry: 105bpm
